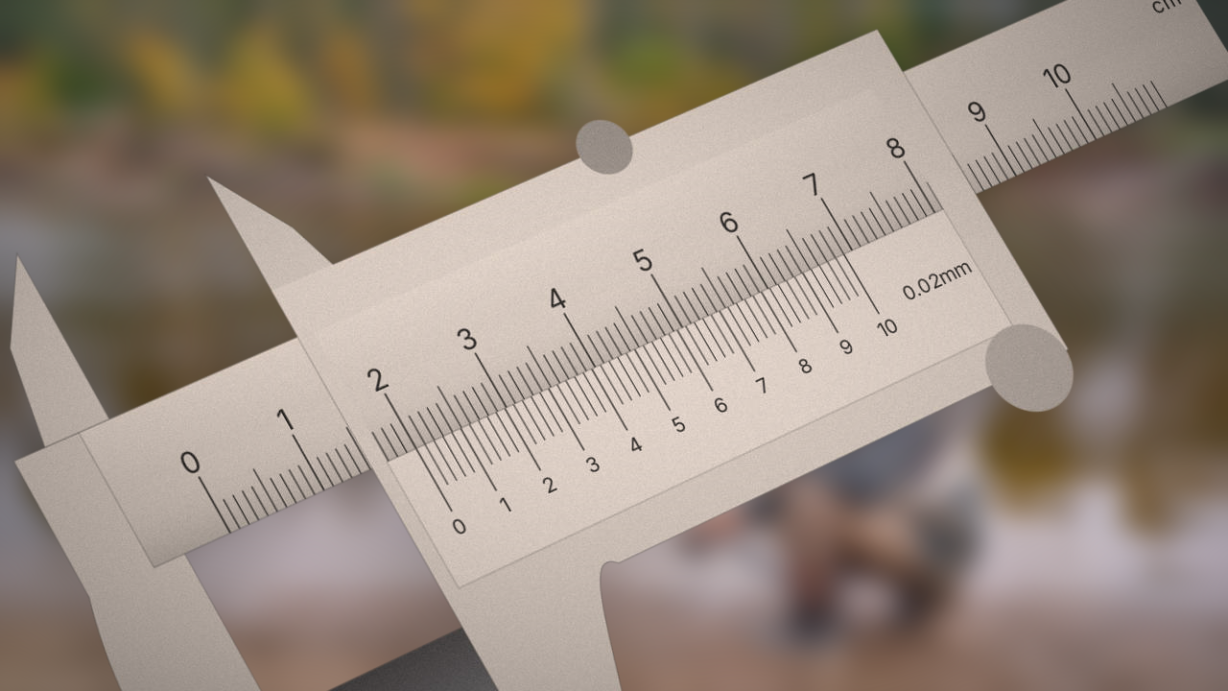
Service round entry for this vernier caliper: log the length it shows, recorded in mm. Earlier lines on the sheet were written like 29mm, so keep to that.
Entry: 20.0mm
